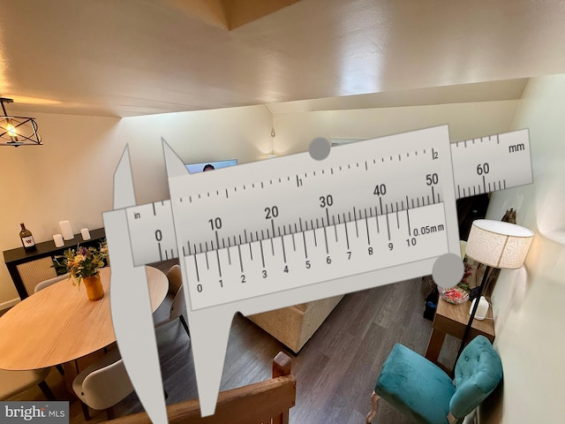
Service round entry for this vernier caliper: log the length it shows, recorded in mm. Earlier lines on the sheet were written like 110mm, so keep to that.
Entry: 5.8mm
